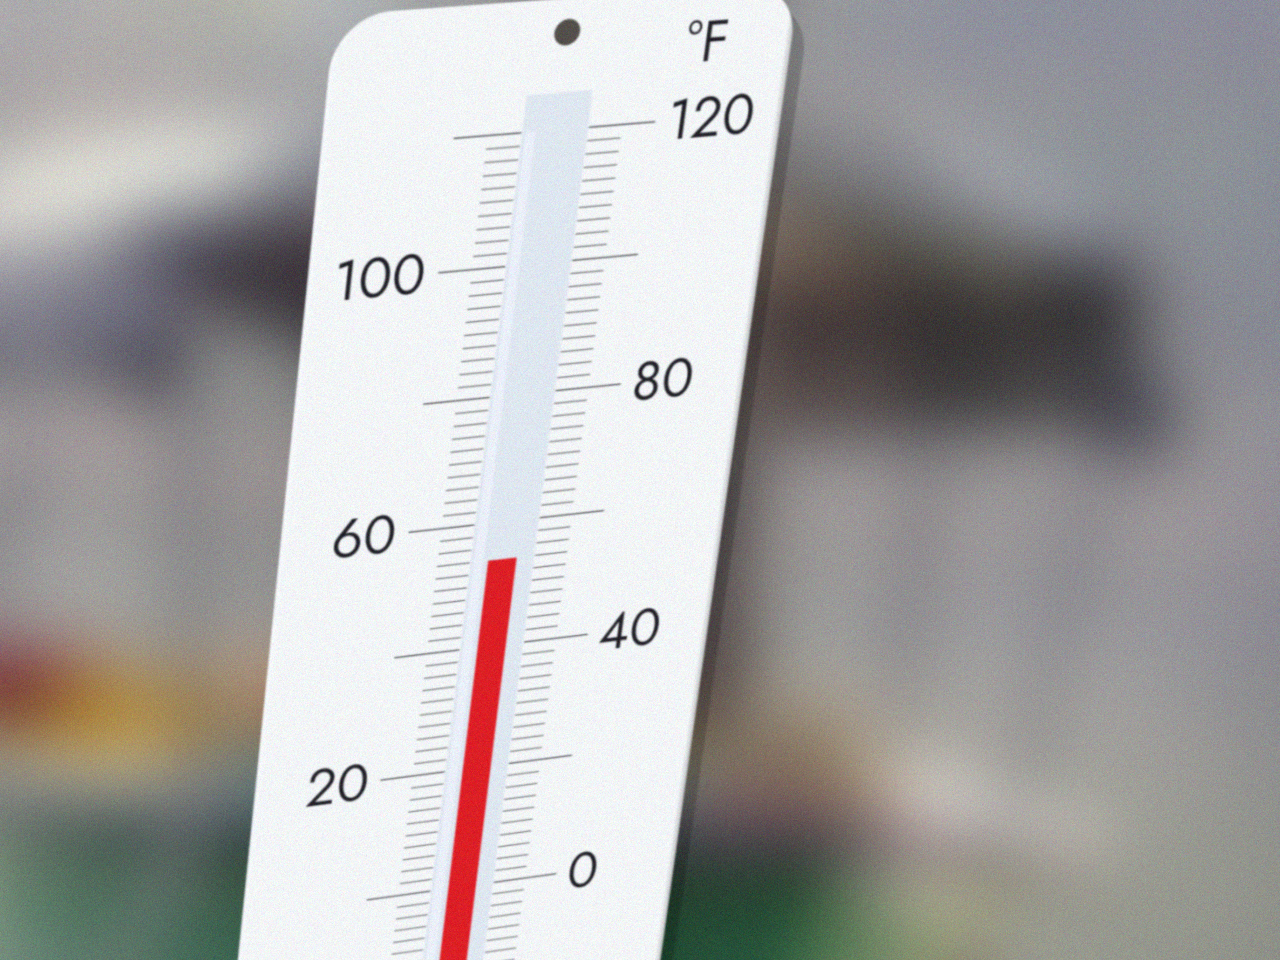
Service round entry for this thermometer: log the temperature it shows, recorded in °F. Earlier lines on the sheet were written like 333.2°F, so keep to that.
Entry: 54°F
